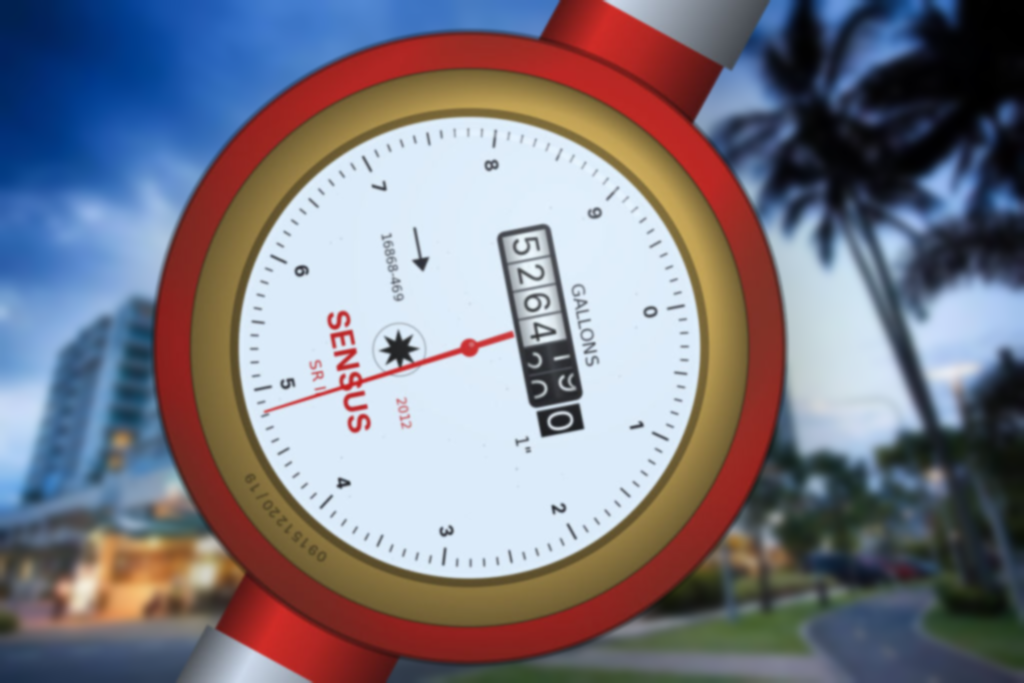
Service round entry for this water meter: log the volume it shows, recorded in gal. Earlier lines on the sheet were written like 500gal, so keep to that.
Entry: 5264194.8gal
